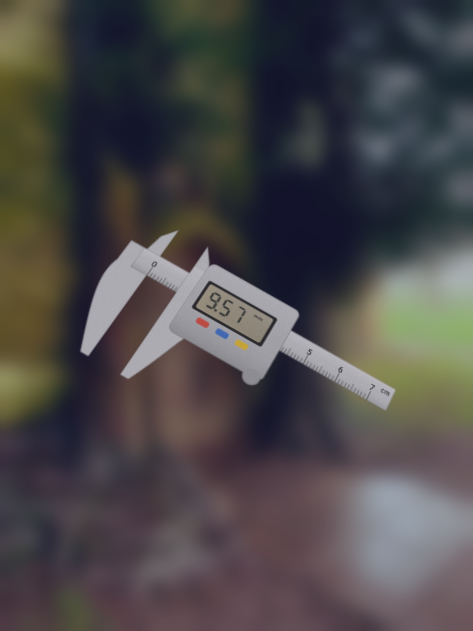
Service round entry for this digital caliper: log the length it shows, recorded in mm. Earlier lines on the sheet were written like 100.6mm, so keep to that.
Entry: 9.57mm
